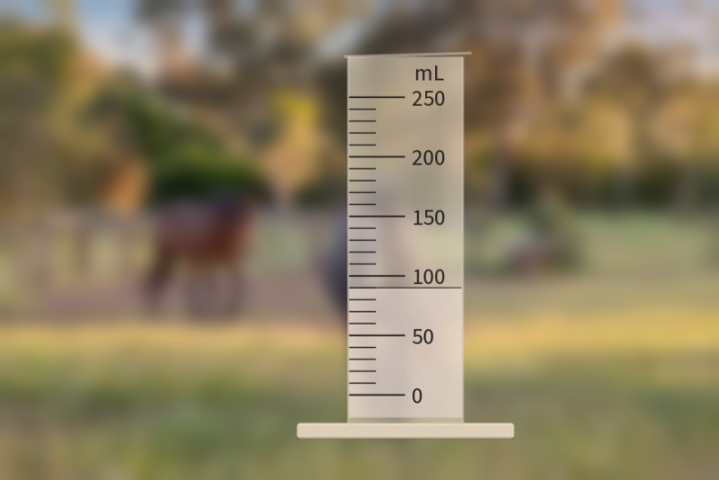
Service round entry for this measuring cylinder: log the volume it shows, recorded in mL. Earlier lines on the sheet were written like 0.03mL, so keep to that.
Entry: 90mL
